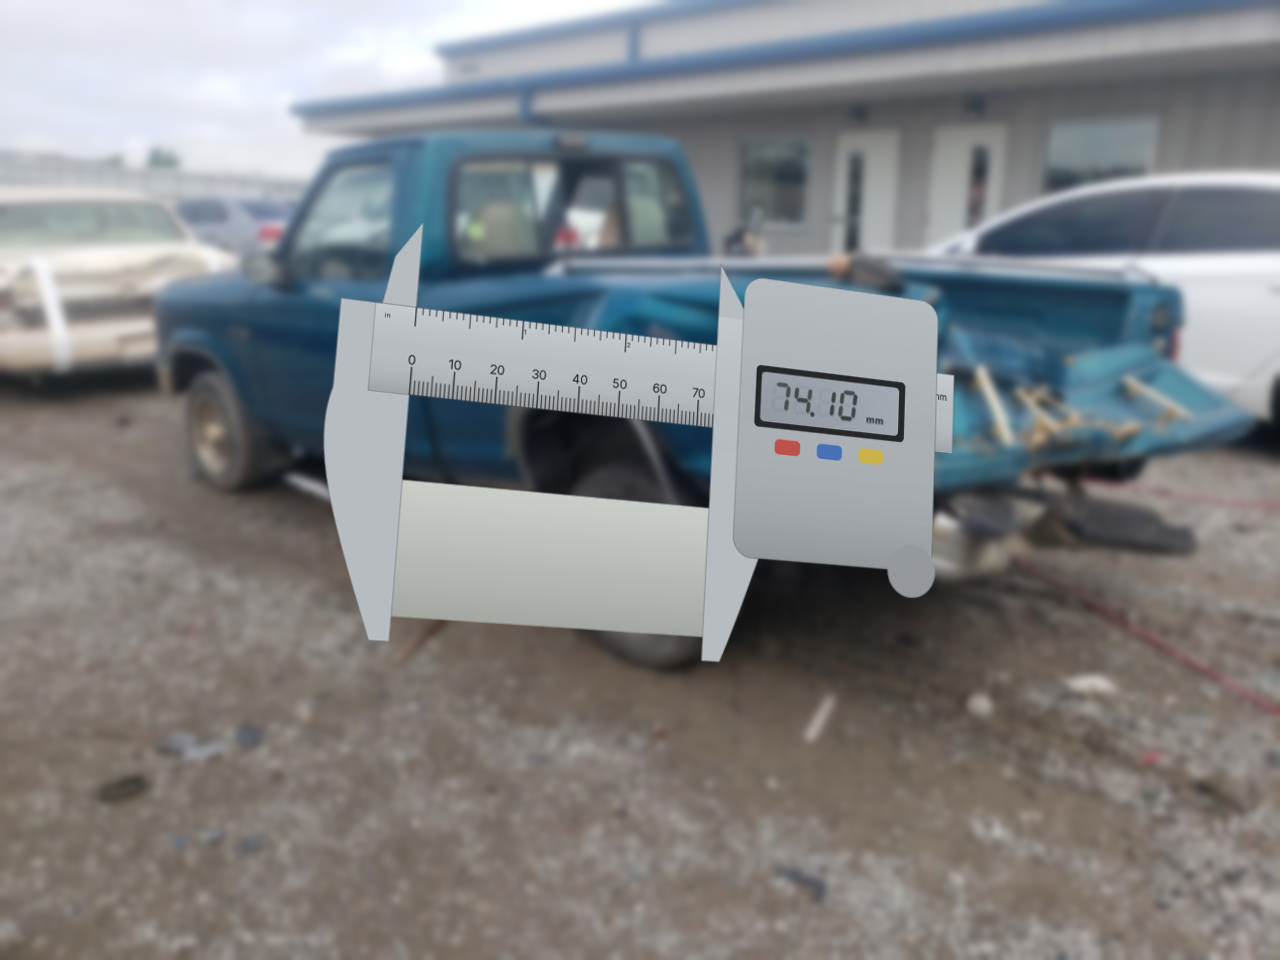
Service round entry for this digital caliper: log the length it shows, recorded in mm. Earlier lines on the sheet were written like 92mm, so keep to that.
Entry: 74.10mm
